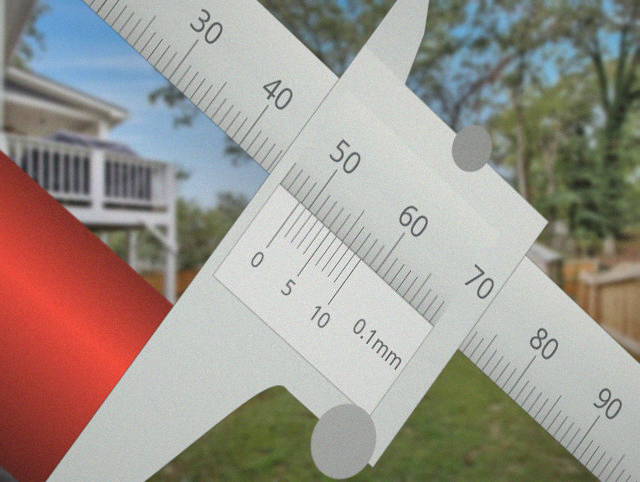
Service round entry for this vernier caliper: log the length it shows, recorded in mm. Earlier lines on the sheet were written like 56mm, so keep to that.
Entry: 48.8mm
